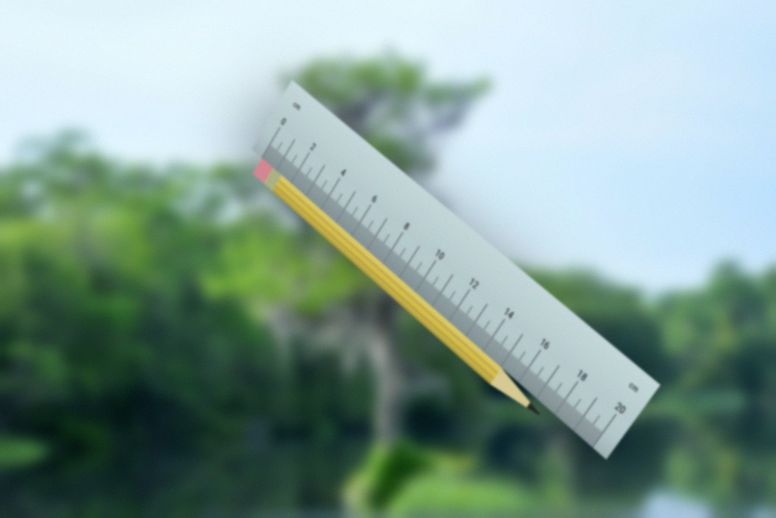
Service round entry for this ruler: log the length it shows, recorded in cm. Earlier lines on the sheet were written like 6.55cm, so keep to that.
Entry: 17.5cm
